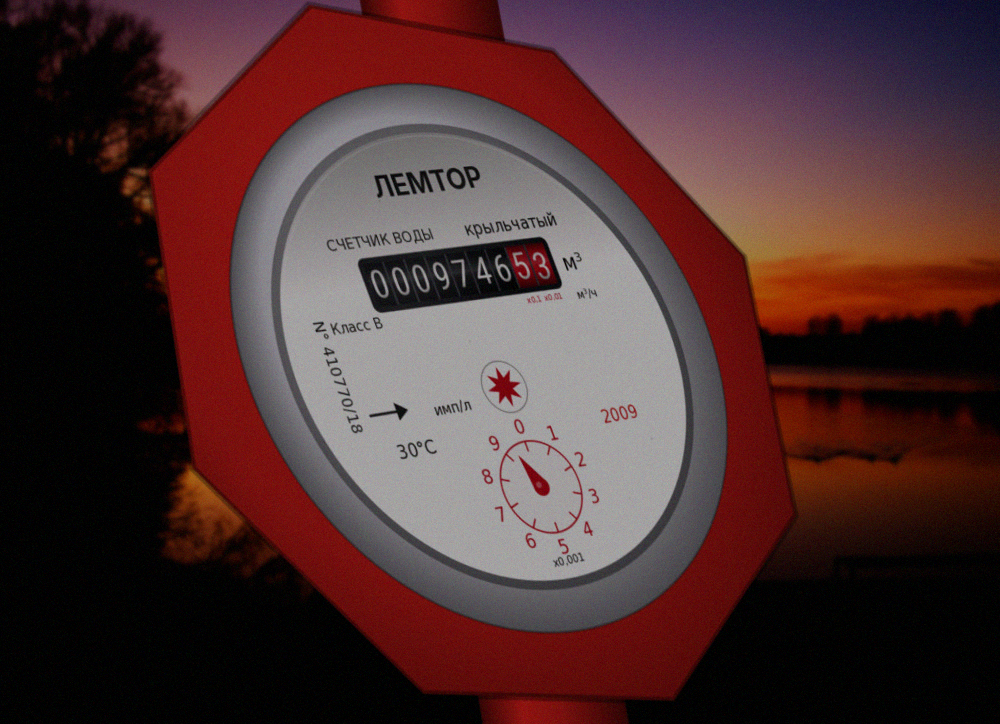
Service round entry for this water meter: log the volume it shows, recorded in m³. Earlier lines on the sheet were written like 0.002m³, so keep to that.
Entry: 9746.529m³
